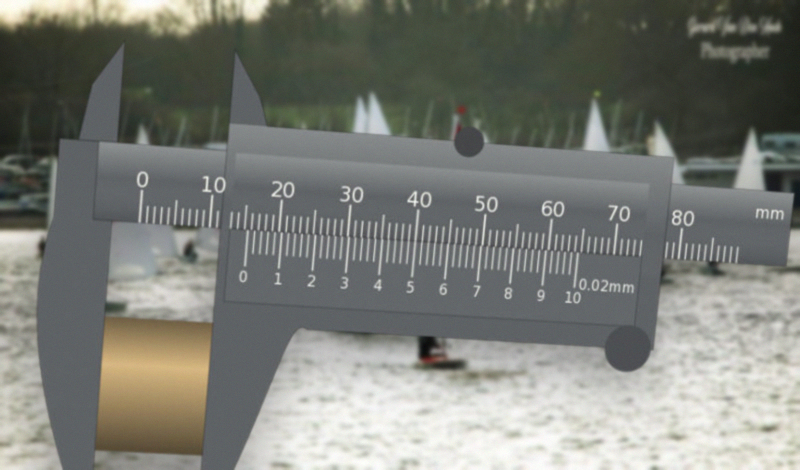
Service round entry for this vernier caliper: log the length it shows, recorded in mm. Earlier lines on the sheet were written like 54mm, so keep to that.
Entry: 15.5mm
